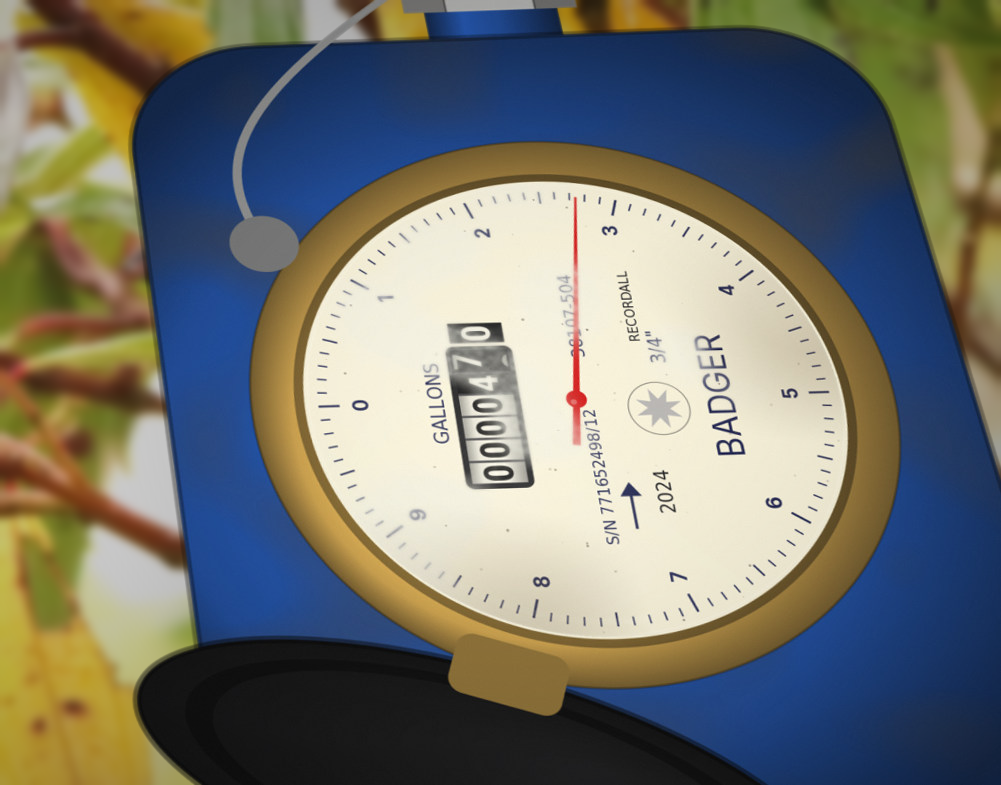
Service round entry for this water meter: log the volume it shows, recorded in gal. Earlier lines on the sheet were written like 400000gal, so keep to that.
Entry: 472.7gal
